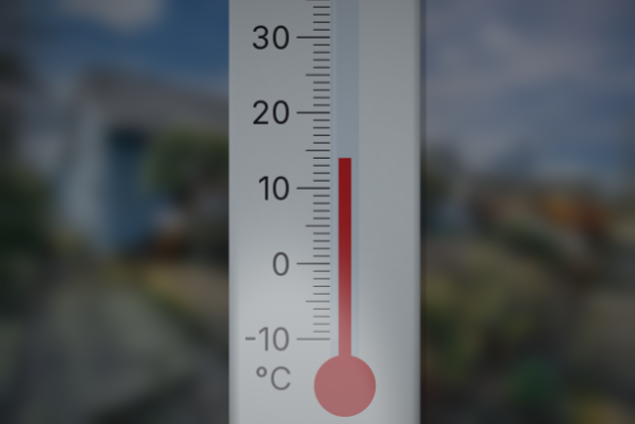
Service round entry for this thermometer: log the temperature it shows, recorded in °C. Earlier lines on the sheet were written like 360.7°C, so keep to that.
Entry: 14°C
